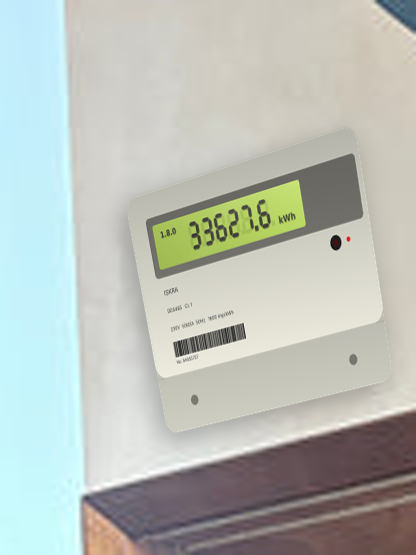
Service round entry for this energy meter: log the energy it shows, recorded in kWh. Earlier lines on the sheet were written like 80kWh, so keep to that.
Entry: 33627.6kWh
